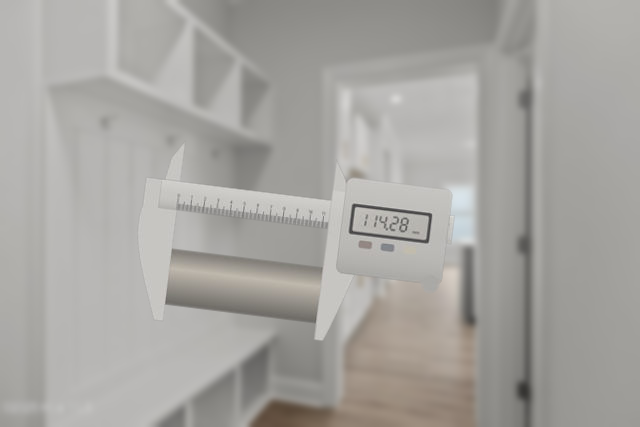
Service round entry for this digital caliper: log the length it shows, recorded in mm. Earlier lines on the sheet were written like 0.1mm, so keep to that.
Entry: 114.28mm
